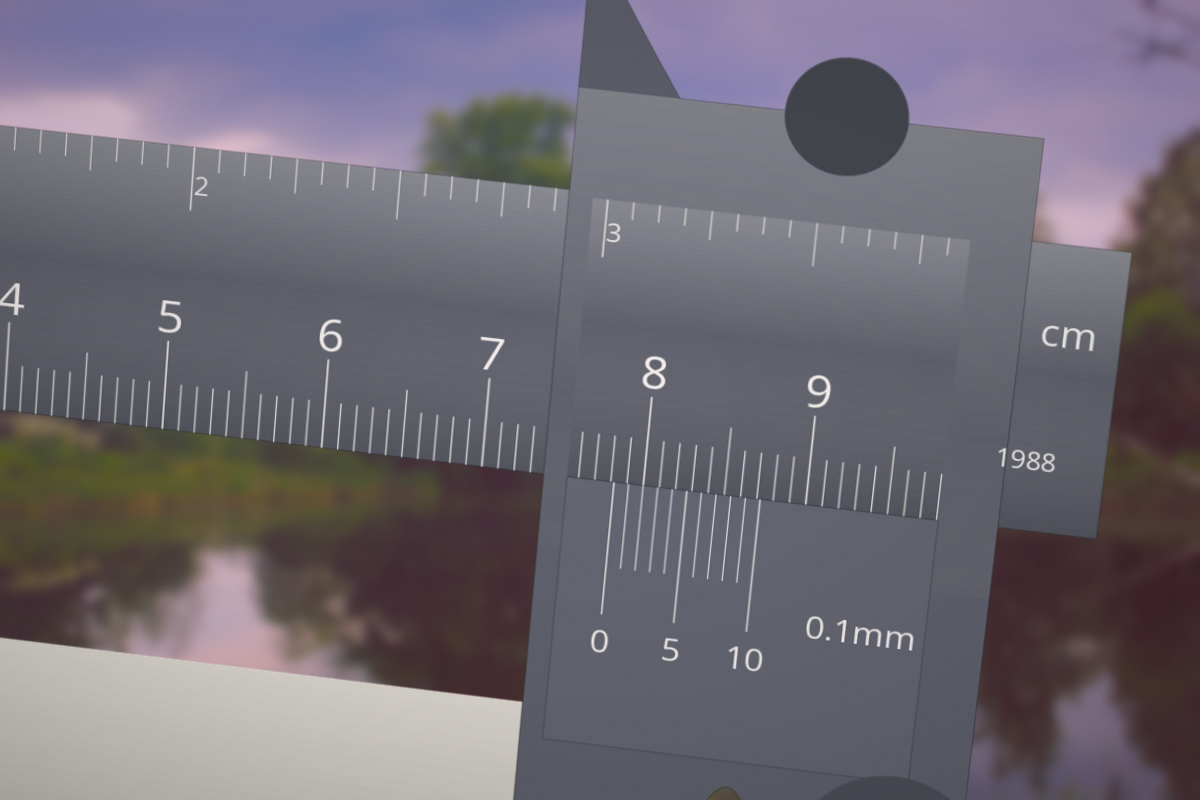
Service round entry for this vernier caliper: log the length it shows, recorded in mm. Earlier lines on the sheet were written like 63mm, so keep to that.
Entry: 78.2mm
